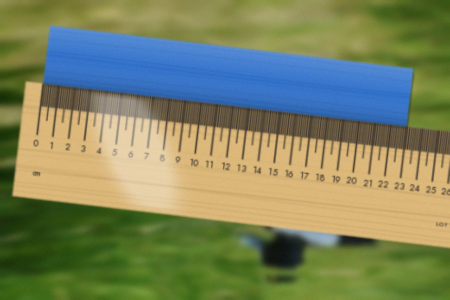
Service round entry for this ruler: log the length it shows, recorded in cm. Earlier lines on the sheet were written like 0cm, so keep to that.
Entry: 23cm
